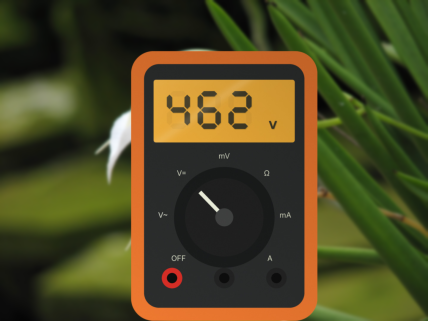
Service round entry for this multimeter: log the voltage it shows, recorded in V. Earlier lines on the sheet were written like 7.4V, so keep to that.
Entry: 462V
